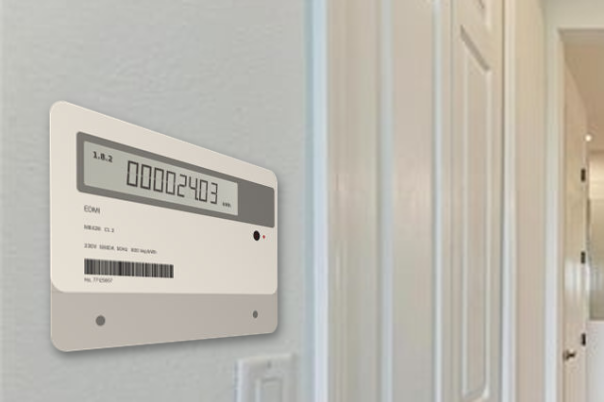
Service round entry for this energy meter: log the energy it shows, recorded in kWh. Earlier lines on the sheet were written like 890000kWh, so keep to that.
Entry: 24.03kWh
